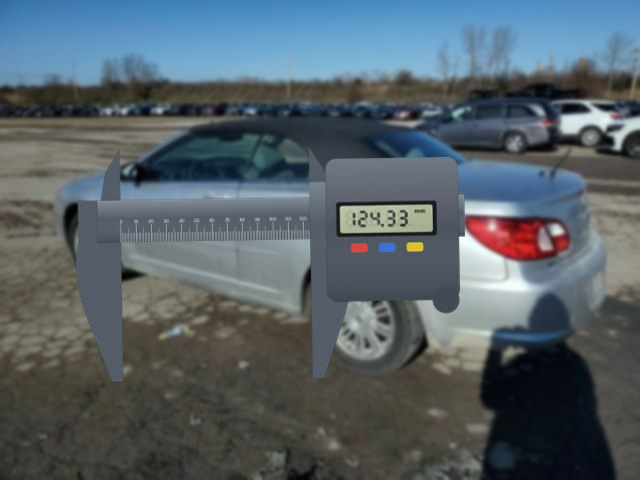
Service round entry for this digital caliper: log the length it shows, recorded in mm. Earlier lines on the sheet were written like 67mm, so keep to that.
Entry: 124.33mm
